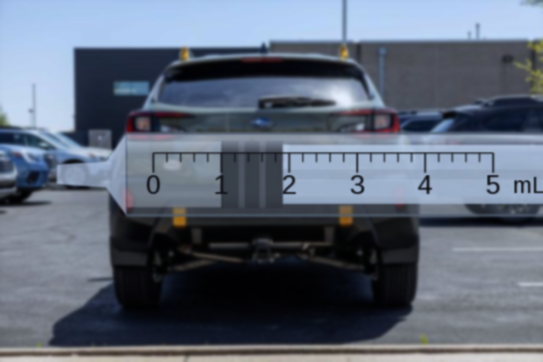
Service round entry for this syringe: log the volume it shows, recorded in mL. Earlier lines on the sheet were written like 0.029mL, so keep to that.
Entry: 1mL
